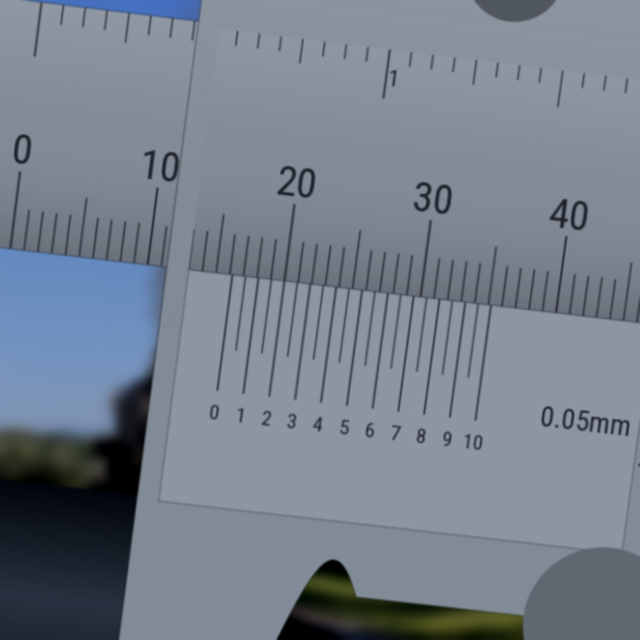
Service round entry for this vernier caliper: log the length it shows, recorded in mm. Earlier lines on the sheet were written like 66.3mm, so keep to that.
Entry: 16.2mm
